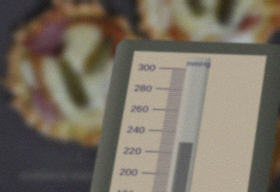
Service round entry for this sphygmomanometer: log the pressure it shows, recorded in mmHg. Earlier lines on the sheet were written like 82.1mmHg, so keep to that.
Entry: 230mmHg
